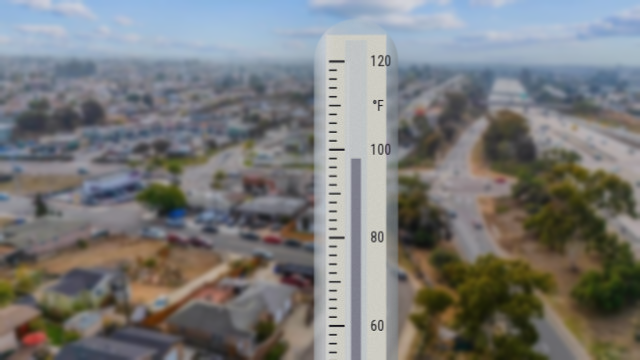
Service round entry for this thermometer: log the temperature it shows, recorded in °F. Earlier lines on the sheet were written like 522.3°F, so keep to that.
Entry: 98°F
